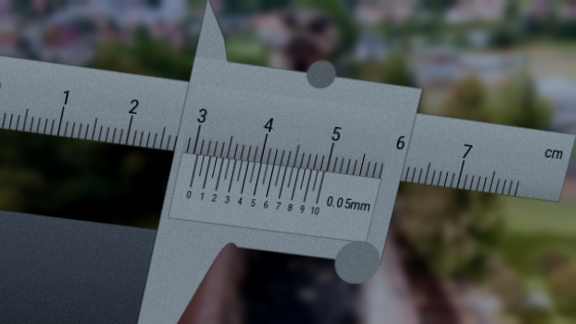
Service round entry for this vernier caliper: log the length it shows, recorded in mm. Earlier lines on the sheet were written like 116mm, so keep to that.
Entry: 30.6mm
